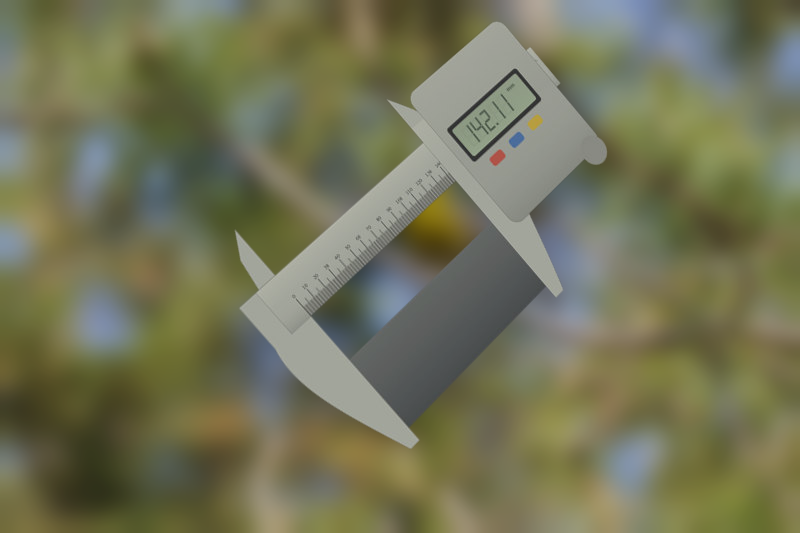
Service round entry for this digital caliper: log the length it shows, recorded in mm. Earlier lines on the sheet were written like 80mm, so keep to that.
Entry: 142.11mm
